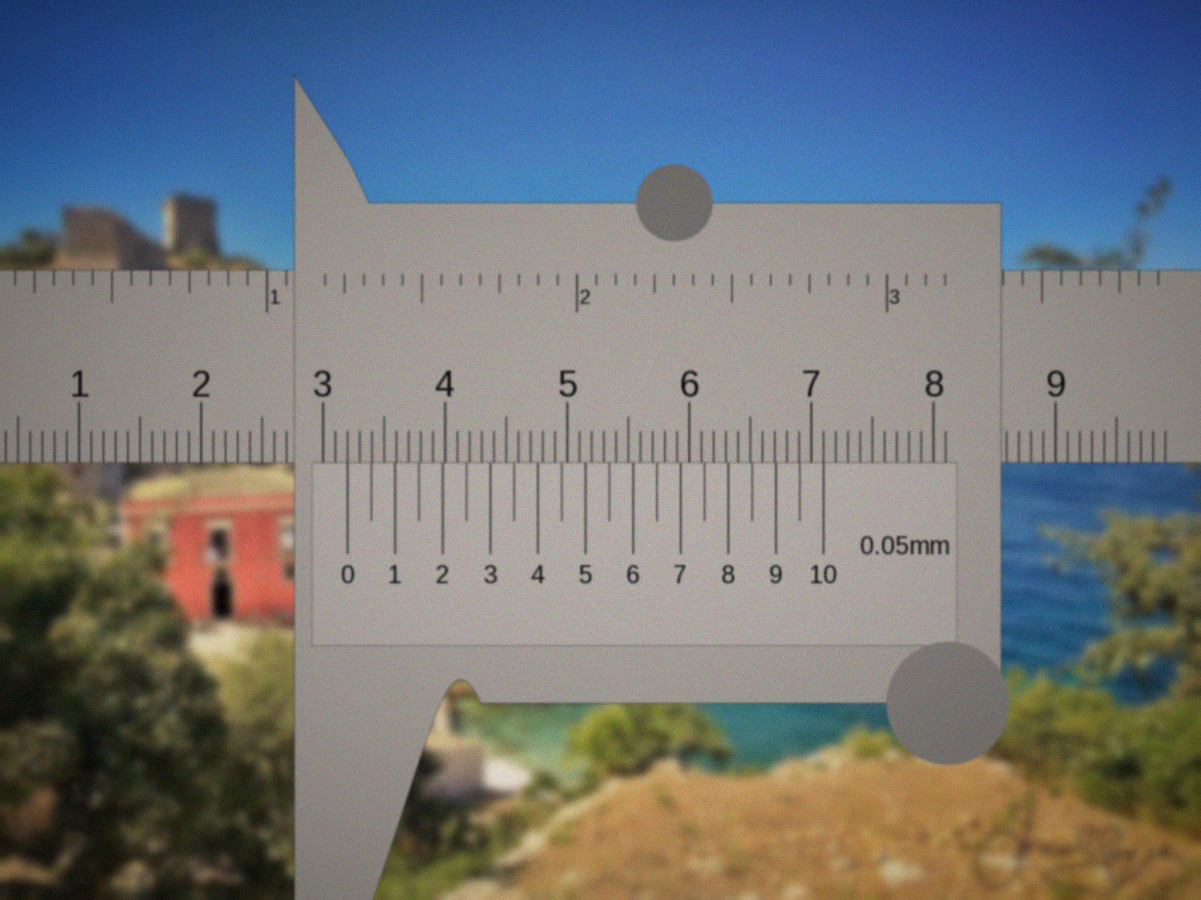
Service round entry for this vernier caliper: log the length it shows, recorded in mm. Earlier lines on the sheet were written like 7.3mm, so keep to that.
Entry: 32.0mm
